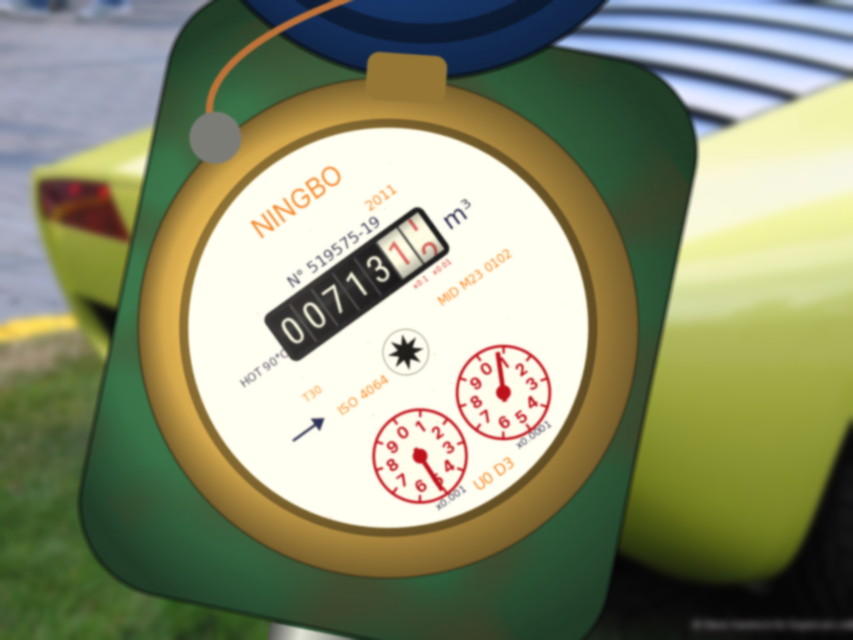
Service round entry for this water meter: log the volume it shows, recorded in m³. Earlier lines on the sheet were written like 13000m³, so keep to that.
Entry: 713.1150m³
